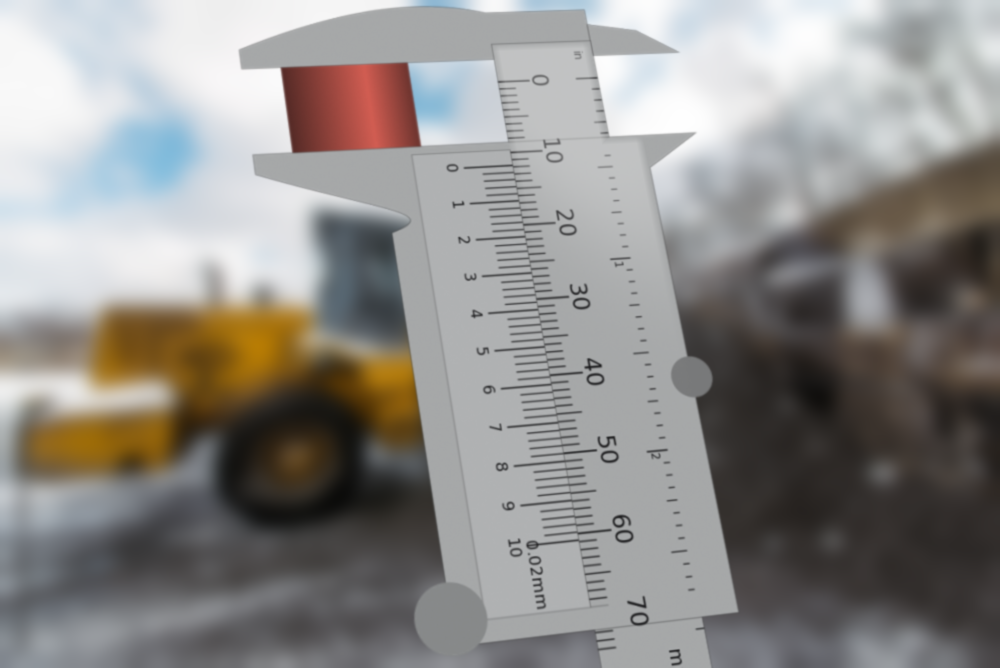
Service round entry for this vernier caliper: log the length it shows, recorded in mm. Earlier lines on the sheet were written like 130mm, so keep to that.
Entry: 11.8mm
